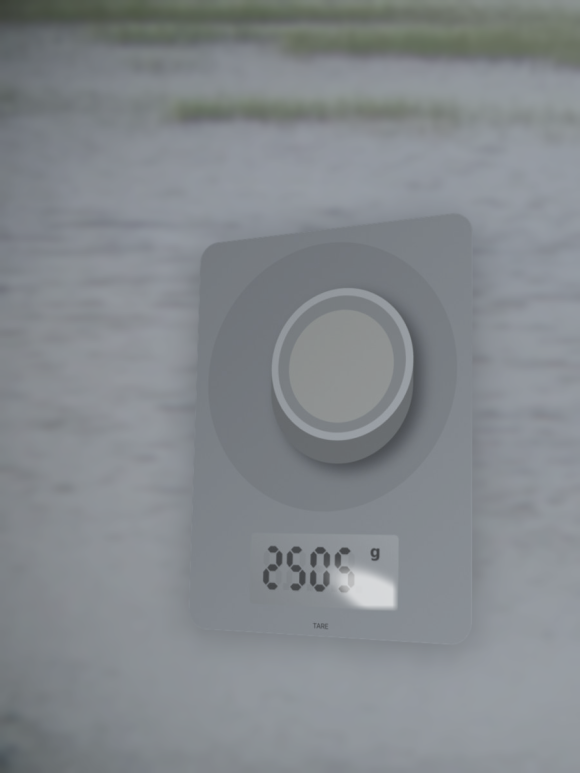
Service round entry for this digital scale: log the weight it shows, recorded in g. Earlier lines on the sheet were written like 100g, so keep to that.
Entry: 2505g
